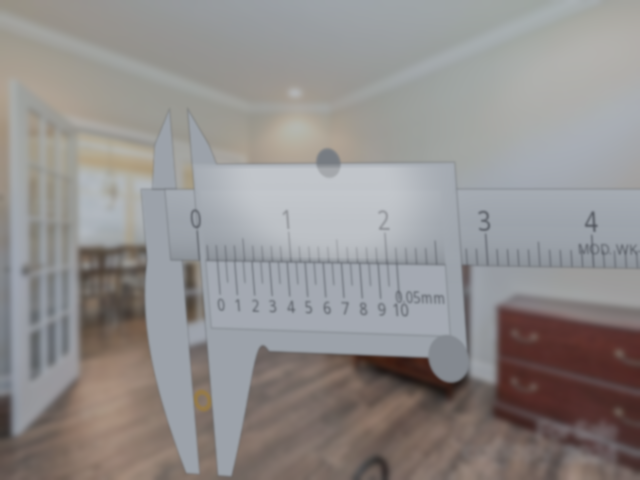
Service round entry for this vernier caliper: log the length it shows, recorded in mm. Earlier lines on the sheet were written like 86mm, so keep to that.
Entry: 2.0mm
